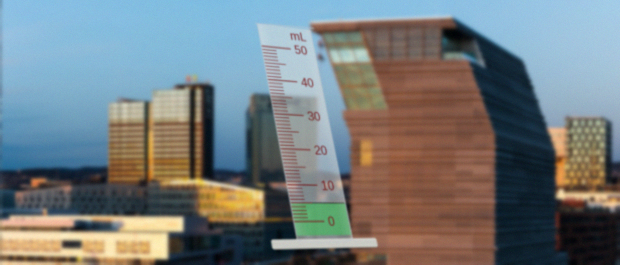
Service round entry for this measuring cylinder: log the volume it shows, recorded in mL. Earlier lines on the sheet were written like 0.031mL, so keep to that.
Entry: 5mL
